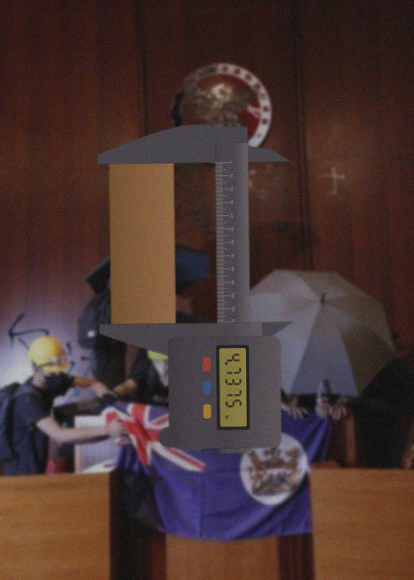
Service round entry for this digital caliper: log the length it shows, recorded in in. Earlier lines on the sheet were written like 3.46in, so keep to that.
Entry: 4.7375in
